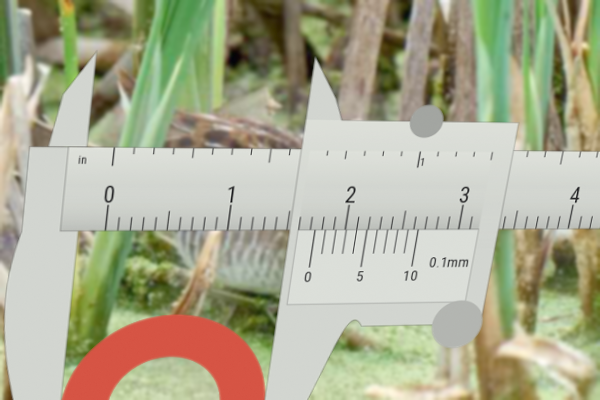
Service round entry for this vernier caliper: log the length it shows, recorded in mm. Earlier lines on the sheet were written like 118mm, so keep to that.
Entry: 17.4mm
